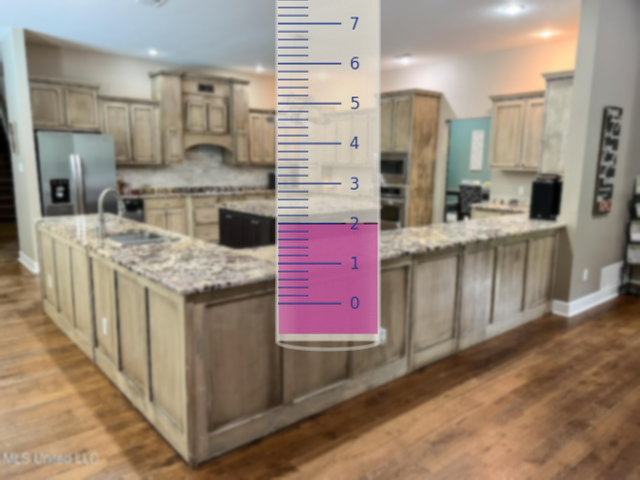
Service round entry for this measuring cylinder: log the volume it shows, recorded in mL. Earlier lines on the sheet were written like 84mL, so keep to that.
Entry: 2mL
